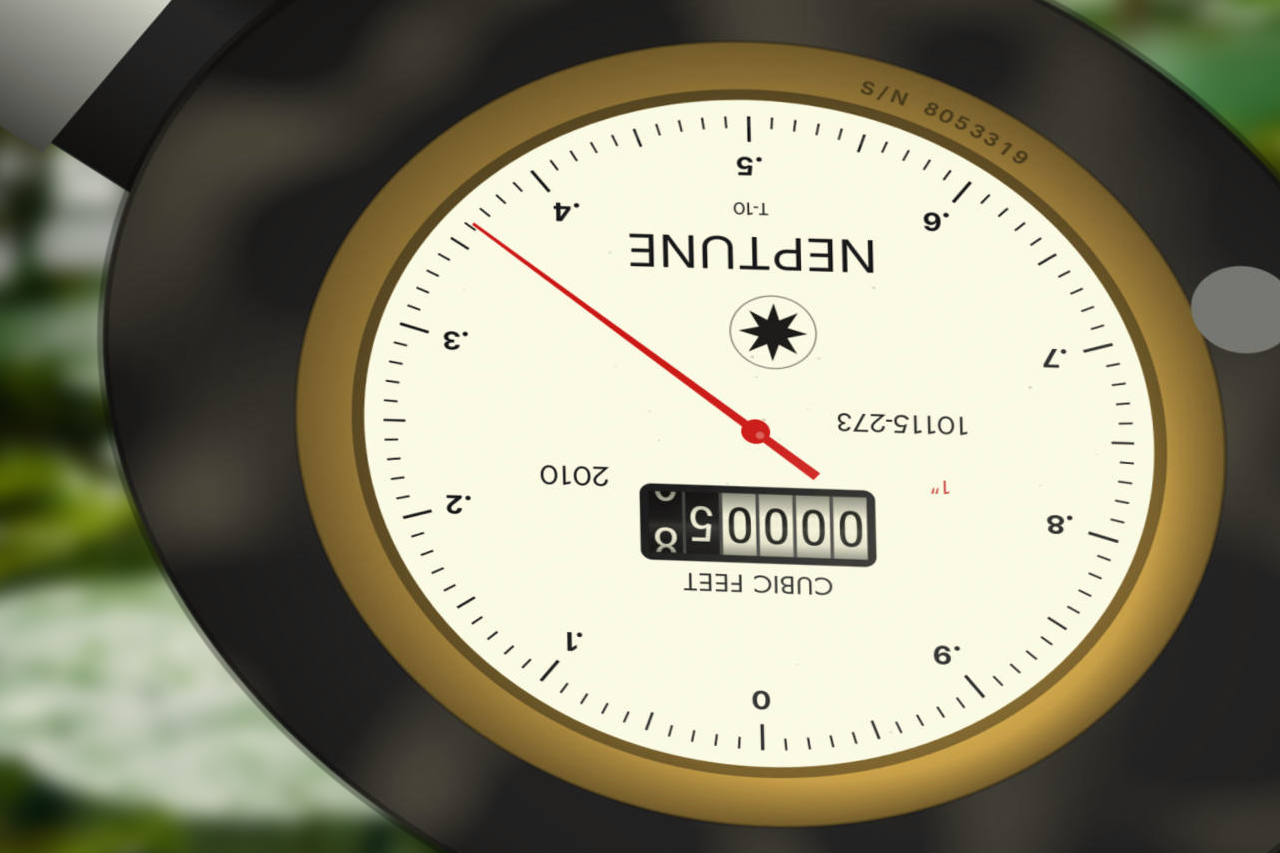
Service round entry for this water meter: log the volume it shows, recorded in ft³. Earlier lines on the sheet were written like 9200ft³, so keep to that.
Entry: 58.36ft³
